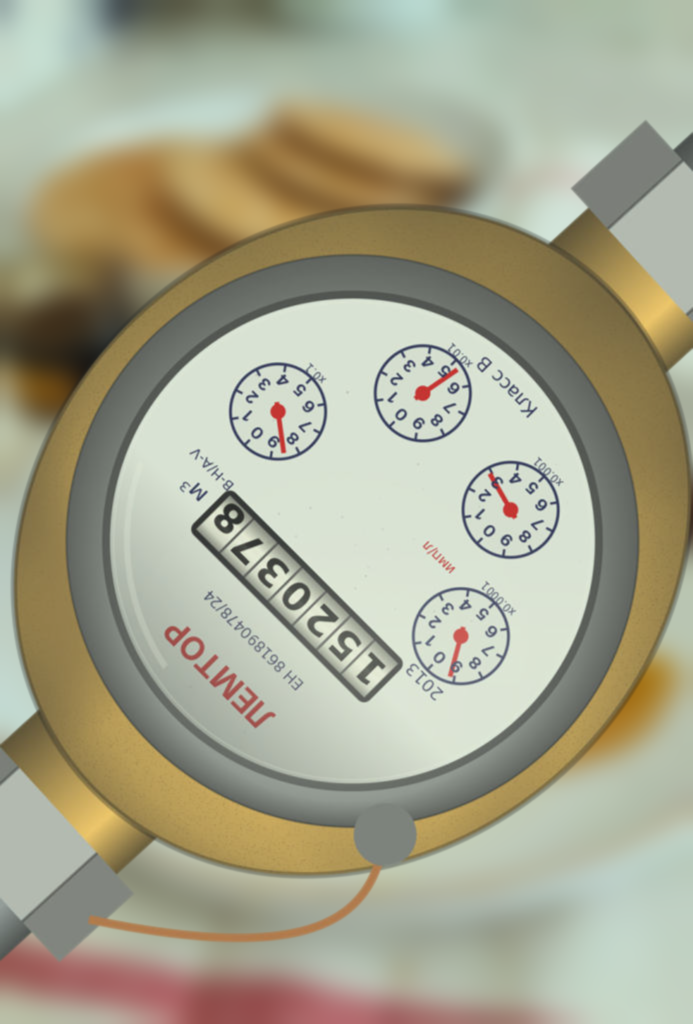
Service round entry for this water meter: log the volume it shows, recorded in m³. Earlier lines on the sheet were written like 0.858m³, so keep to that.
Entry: 1520377.8529m³
